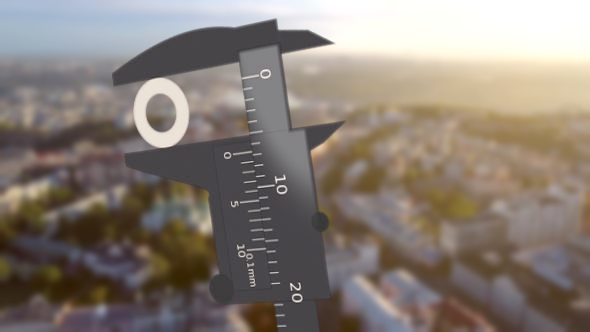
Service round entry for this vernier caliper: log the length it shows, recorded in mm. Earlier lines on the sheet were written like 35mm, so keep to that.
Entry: 6.7mm
